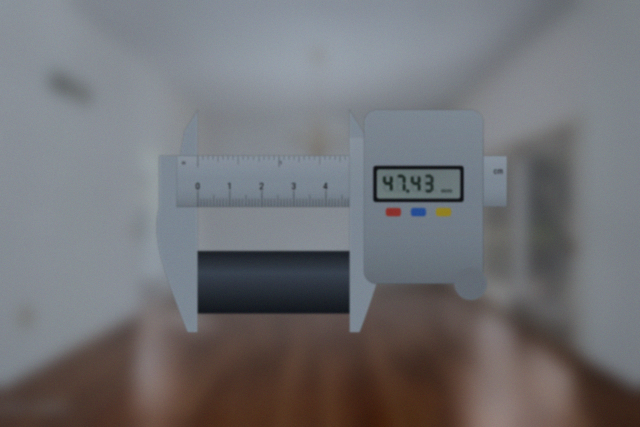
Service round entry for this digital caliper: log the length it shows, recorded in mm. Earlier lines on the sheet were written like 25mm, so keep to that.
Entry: 47.43mm
